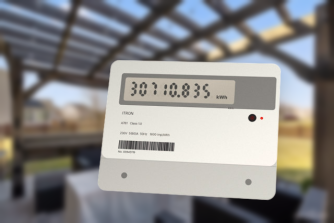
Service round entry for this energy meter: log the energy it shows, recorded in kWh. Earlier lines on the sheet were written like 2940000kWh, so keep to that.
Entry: 30710.835kWh
